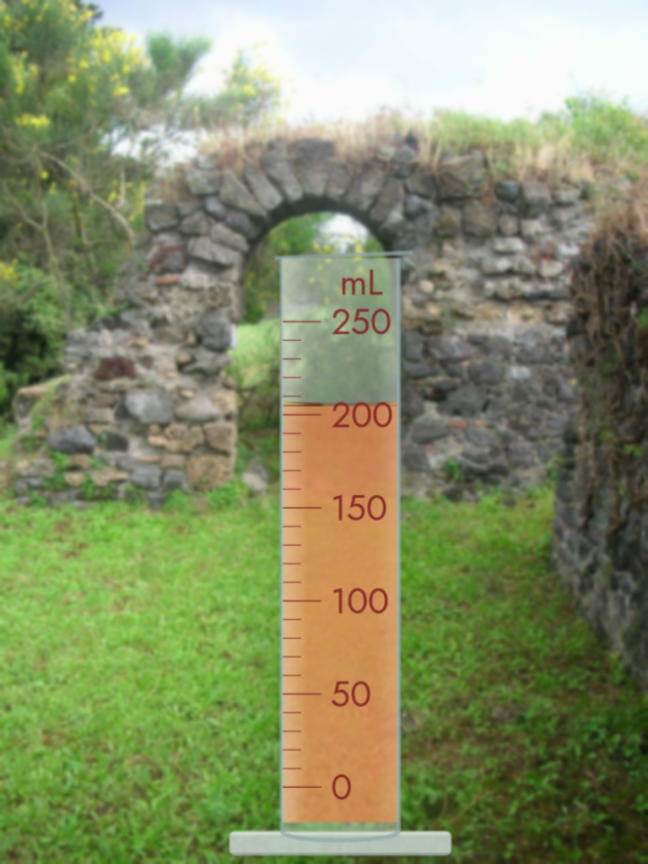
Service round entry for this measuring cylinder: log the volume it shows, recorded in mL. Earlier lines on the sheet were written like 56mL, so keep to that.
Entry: 205mL
